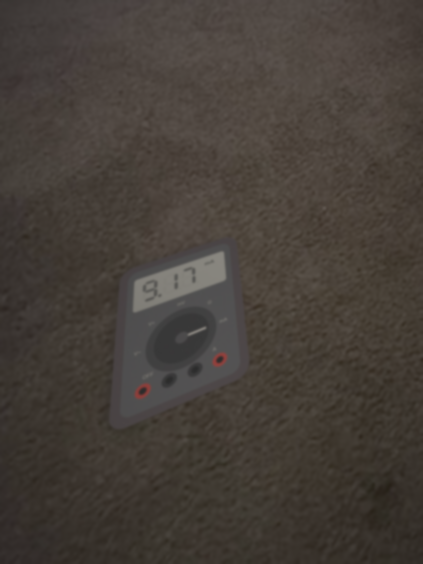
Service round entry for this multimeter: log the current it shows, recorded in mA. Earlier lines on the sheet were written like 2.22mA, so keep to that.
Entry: 9.17mA
